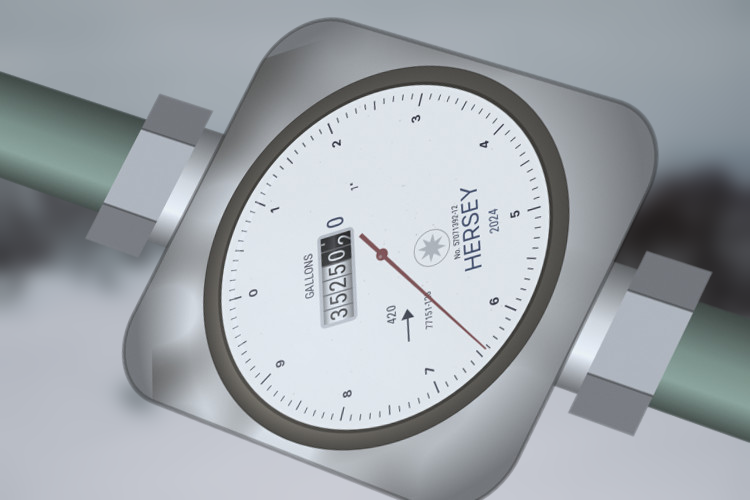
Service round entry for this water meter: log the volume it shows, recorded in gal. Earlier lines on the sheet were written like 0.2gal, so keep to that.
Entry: 3525016.4gal
